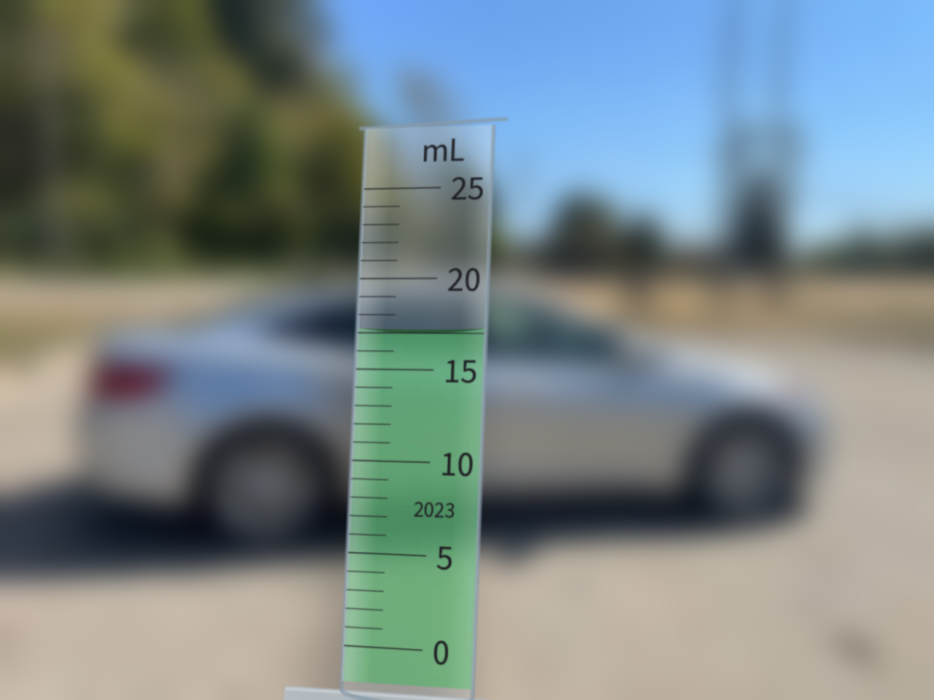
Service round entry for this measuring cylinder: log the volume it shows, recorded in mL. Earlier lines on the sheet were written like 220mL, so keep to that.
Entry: 17mL
